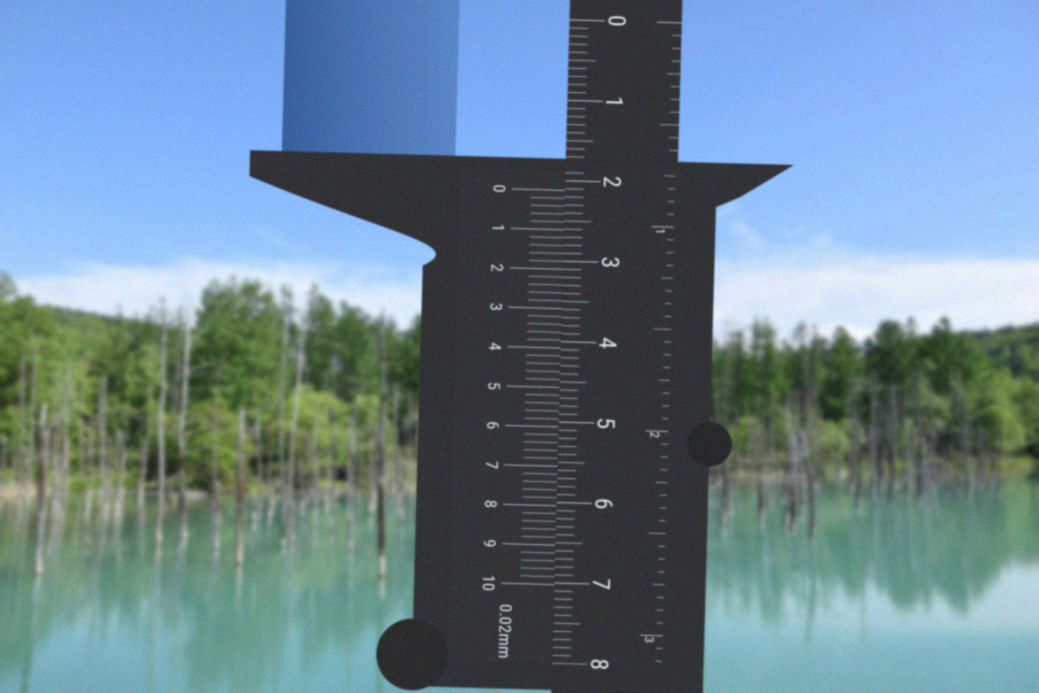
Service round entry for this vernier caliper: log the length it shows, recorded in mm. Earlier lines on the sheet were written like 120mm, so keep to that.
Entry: 21.2mm
